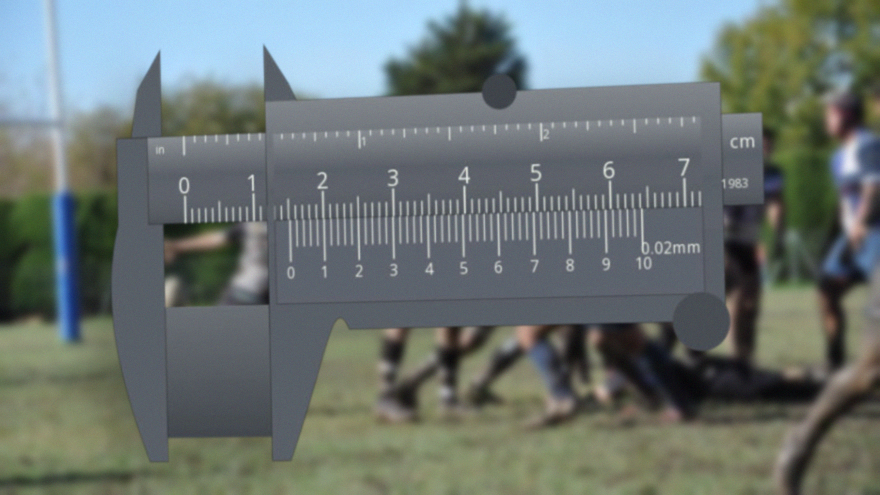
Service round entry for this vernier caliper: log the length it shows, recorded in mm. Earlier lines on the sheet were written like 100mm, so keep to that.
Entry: 15.2mm
